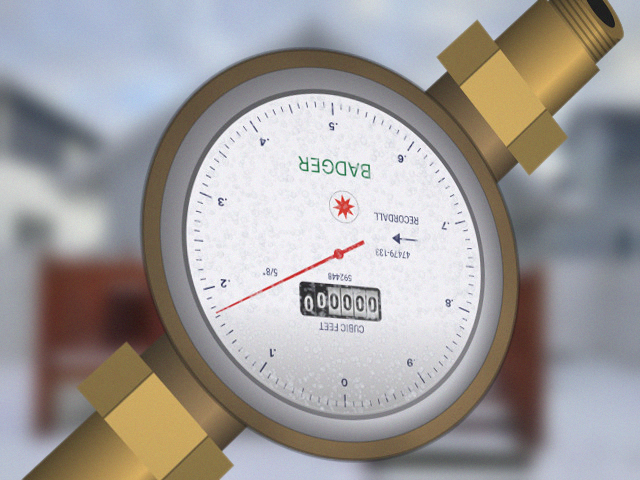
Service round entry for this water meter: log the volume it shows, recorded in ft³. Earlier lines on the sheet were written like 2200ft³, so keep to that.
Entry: 0.17ft³
